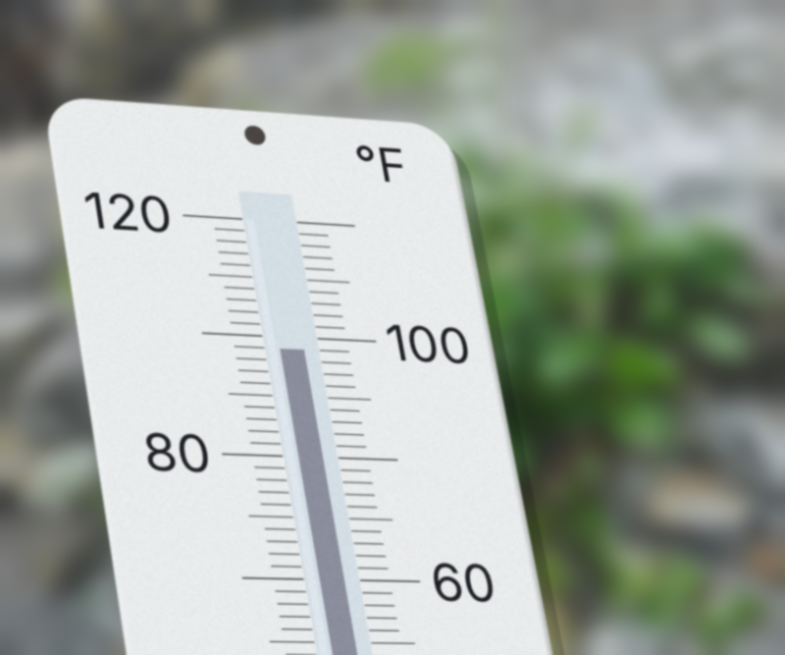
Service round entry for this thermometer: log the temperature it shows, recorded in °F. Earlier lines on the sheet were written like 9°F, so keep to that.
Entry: 98°F
